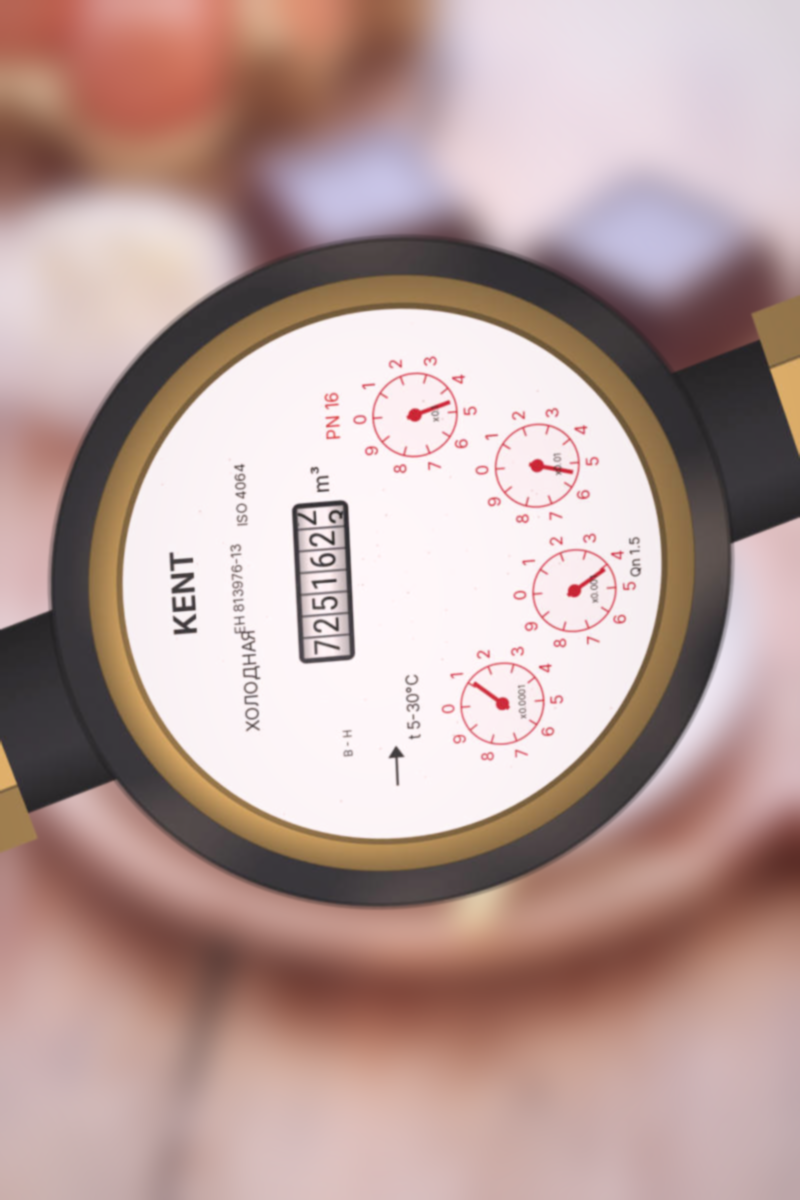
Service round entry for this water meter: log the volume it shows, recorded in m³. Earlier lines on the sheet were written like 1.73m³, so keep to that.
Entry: 7251622.4541m³
